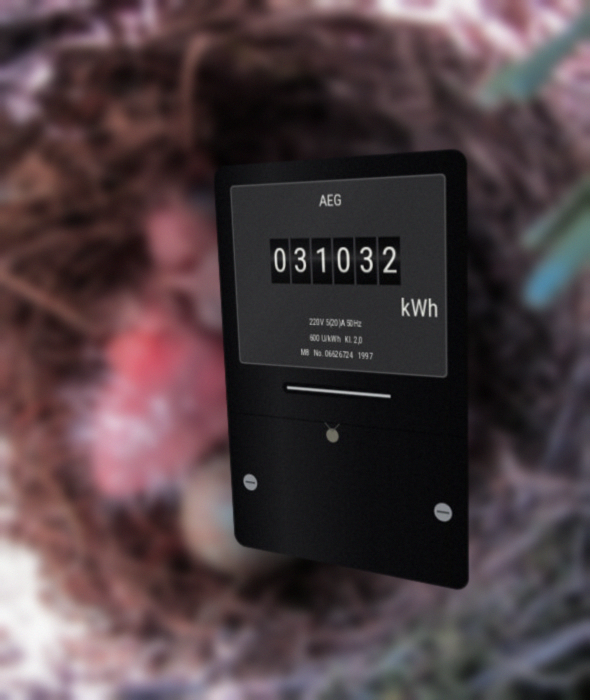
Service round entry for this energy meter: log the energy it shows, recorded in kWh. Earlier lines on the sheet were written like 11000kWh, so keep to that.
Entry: 31032kWh
